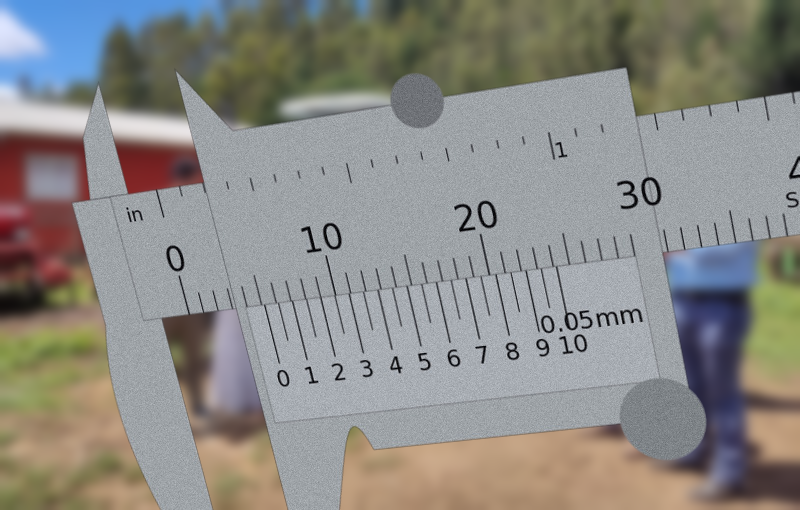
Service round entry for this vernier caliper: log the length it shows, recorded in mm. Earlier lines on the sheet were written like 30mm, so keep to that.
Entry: 5.2mm
